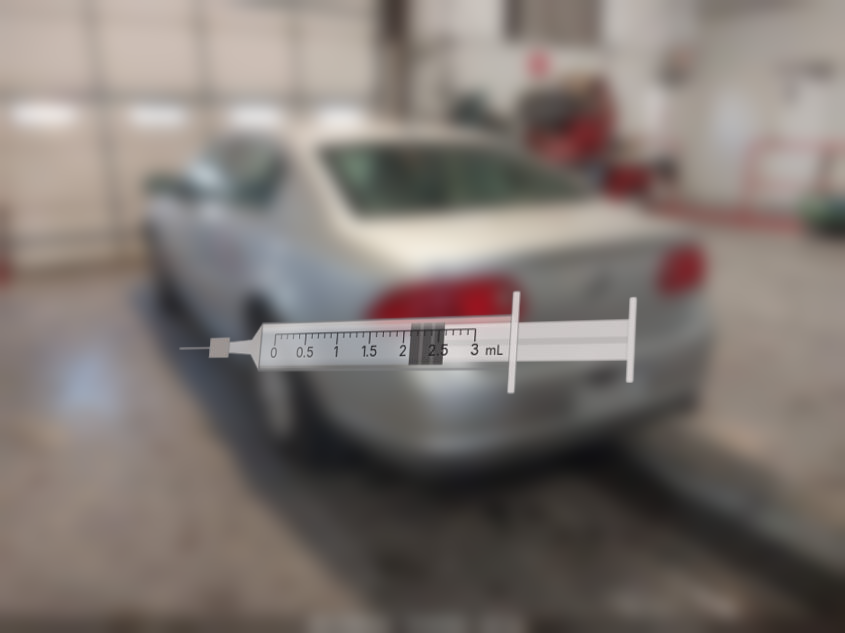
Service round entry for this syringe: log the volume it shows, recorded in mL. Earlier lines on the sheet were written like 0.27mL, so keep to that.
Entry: 2.1mL
